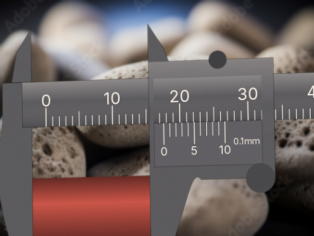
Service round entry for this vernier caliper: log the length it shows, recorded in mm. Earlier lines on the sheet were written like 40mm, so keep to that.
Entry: 17.6mm
